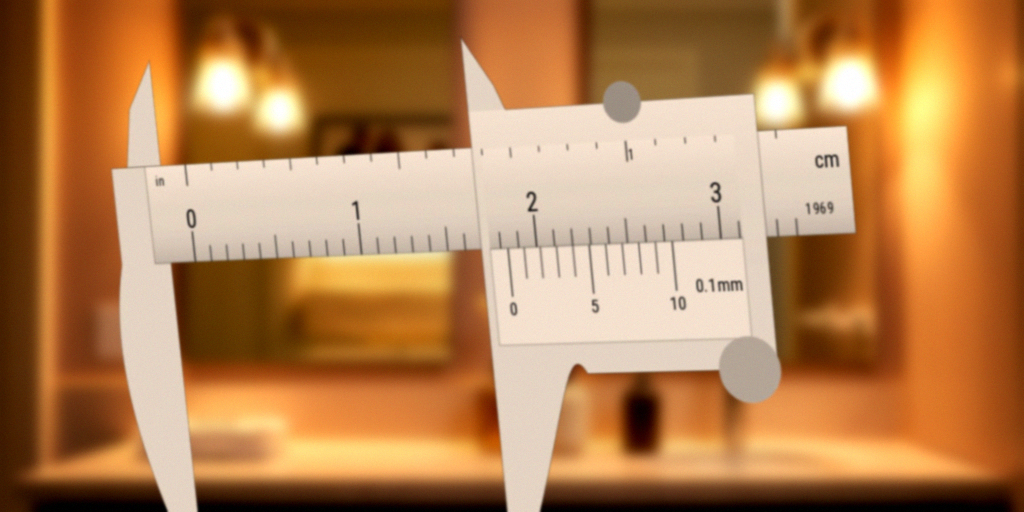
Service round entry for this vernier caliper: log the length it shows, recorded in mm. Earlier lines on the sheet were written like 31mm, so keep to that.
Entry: 18.4mm
